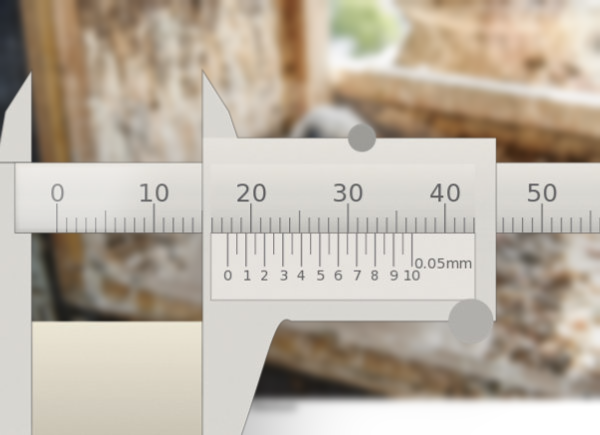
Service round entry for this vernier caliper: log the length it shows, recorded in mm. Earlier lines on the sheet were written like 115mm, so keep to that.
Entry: 17.6mm
